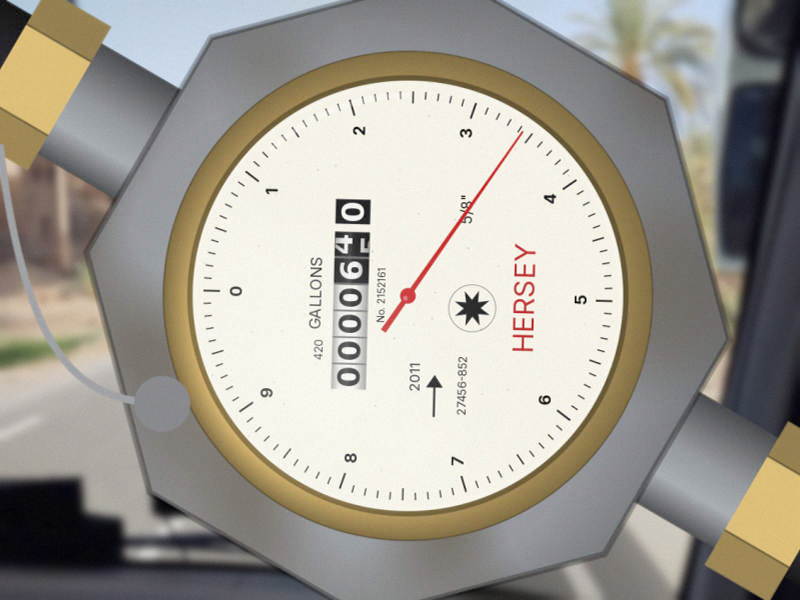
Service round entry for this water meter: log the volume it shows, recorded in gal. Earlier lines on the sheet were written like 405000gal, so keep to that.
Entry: 643.4gal
